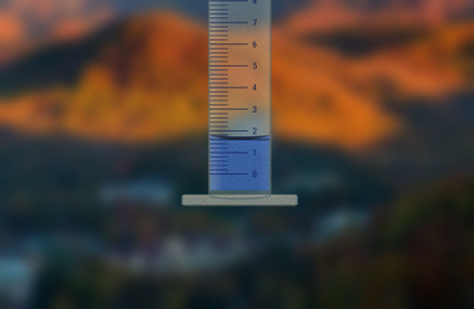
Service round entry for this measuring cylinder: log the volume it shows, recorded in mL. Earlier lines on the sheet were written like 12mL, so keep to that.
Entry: 1.6mL
